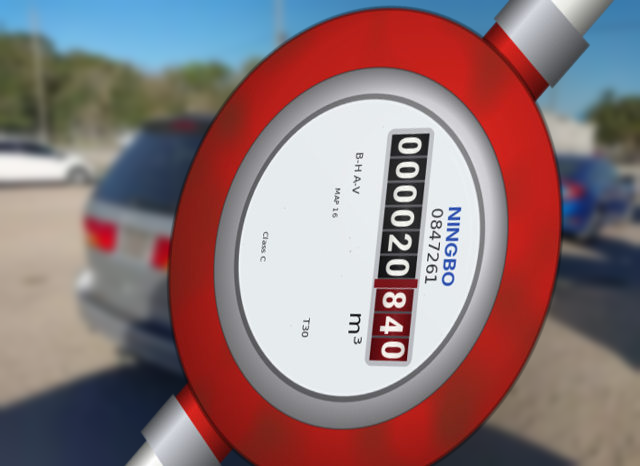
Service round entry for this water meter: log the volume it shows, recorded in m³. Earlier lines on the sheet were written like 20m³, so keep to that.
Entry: 20.840m³
